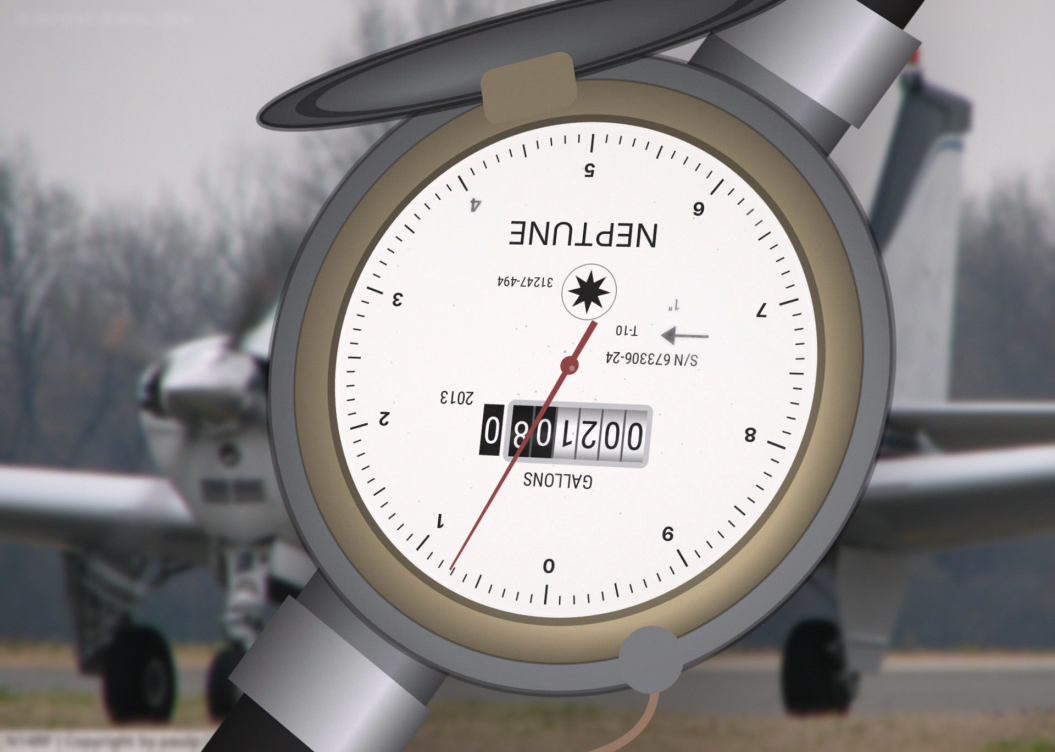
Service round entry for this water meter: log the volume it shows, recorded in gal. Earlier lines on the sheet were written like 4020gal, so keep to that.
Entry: 21080.7gal
